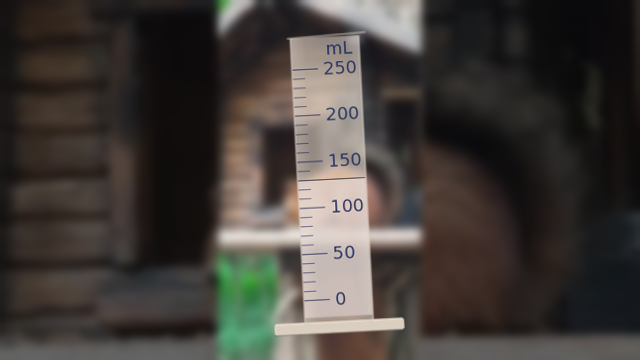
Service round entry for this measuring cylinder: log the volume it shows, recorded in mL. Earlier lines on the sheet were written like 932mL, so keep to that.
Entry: 130mL
